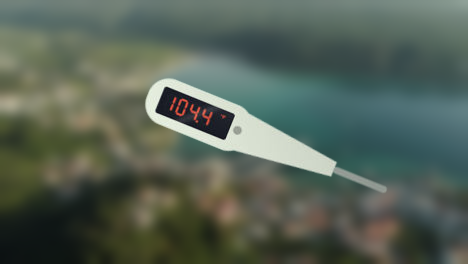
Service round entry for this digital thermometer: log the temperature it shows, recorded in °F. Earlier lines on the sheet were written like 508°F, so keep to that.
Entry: 104.4°F
